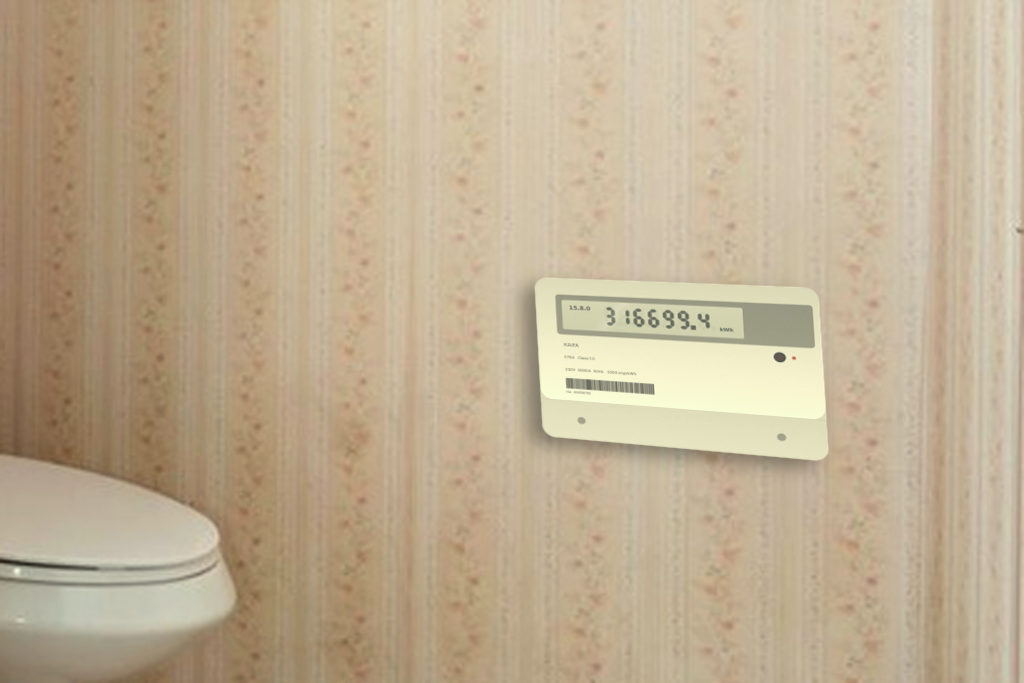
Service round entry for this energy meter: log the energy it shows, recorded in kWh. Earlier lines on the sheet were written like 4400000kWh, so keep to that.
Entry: 316699.4kWh
